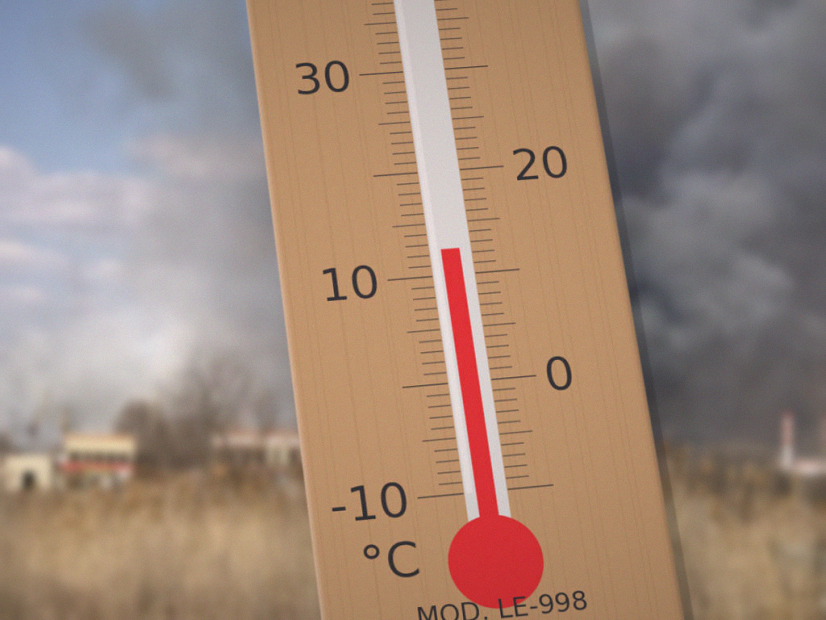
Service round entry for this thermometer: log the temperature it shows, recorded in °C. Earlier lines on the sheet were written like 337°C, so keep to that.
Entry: 12.5°C
